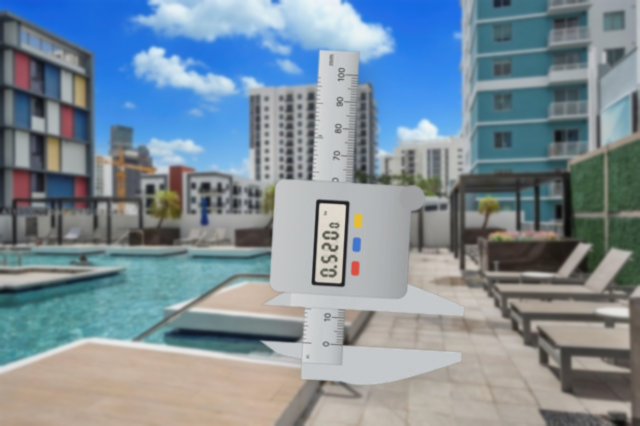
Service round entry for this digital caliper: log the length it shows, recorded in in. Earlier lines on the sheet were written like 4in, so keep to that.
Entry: 0.5200in
